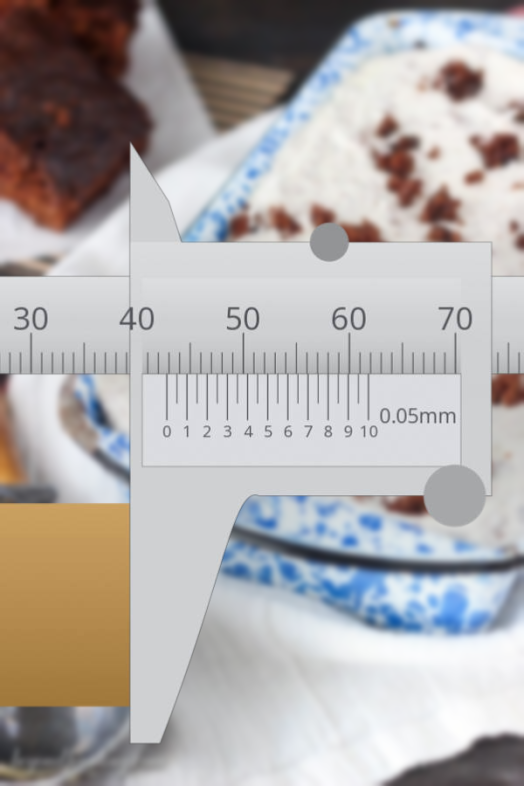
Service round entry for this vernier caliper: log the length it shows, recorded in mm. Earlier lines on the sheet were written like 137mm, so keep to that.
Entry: 42.8mm
